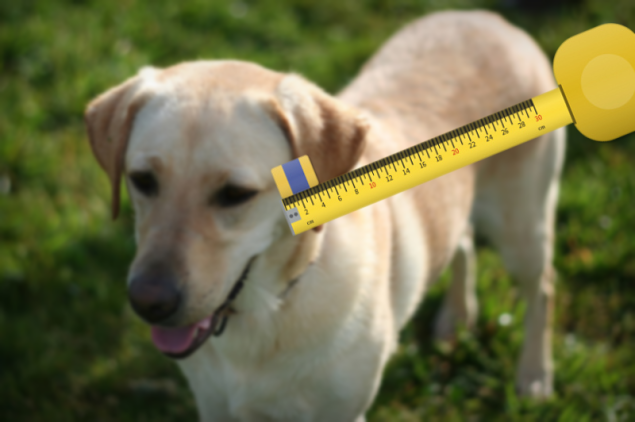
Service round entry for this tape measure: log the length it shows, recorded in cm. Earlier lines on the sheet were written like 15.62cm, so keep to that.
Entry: 4.5cm
